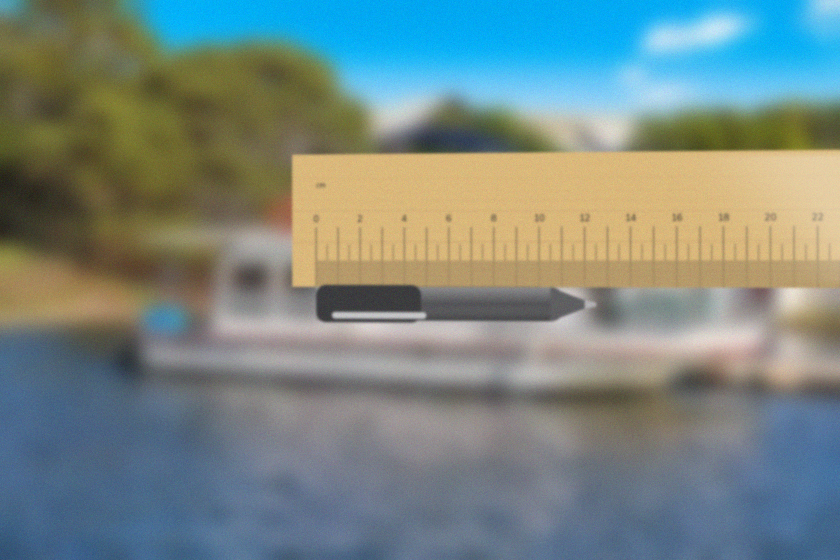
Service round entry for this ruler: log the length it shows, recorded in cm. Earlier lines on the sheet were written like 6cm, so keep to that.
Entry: 12.5cm
